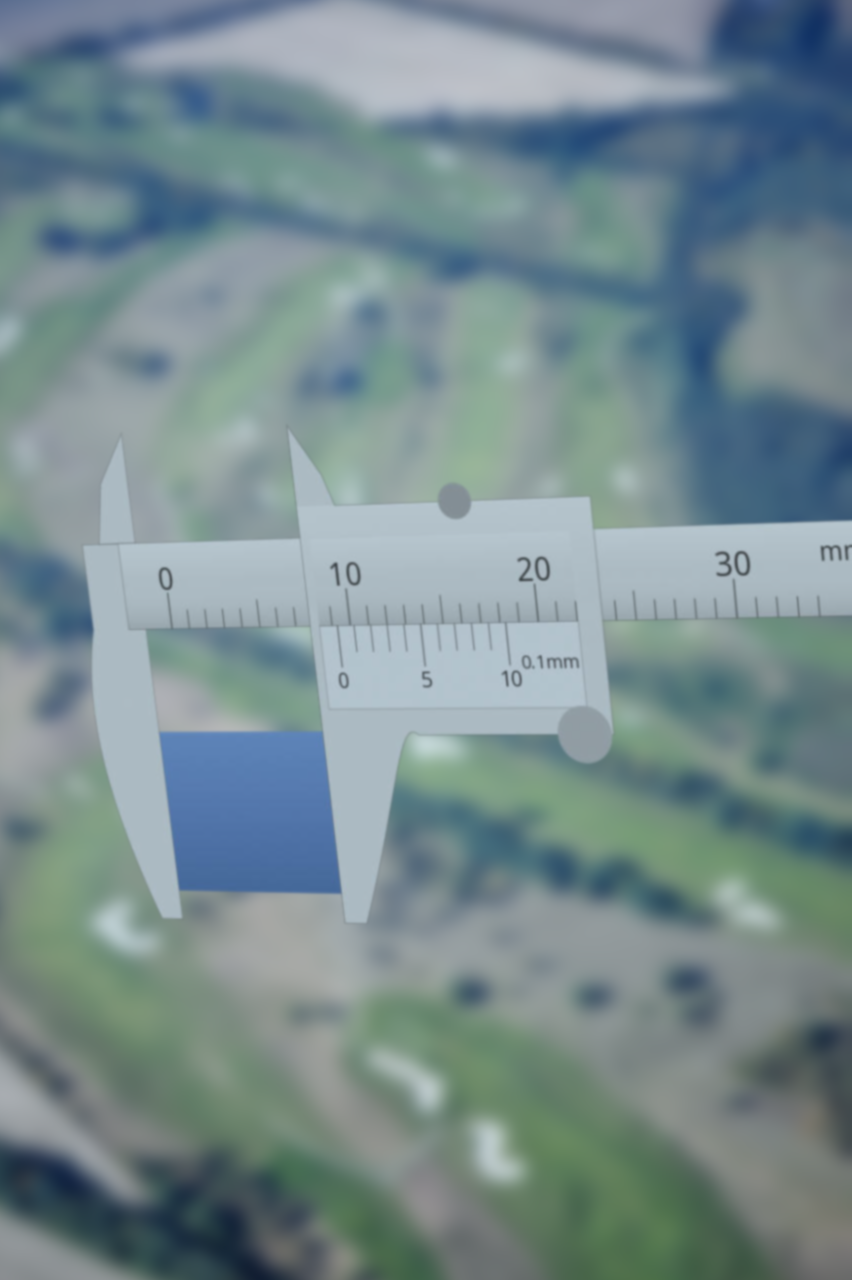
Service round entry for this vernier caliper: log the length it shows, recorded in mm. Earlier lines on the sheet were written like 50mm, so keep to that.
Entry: 9.3mm
